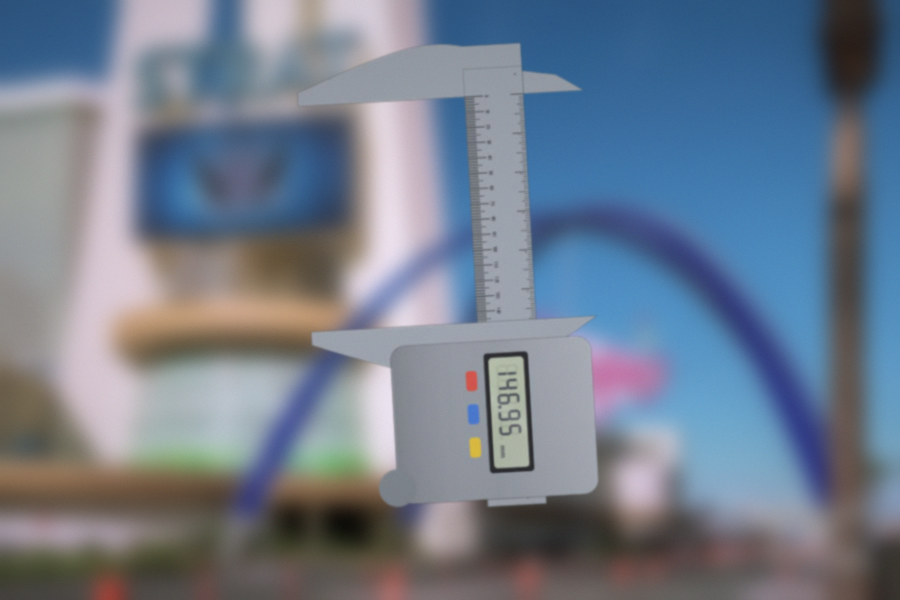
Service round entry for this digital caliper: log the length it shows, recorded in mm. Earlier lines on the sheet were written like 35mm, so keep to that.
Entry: 146.95mm
